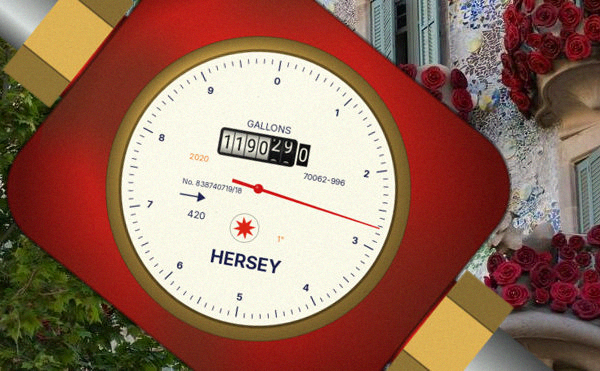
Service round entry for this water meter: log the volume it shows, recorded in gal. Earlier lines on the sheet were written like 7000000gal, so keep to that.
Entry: 1190292.7gal
